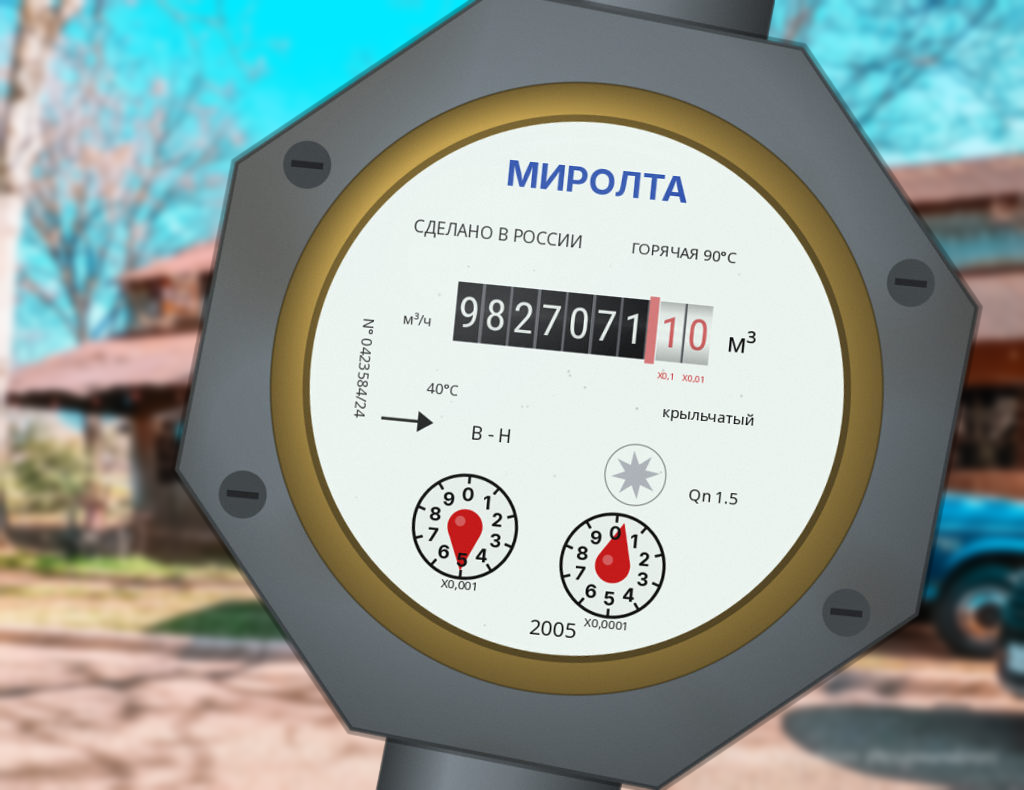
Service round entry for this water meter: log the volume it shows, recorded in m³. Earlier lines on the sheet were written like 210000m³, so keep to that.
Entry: 9827071.1050m³
